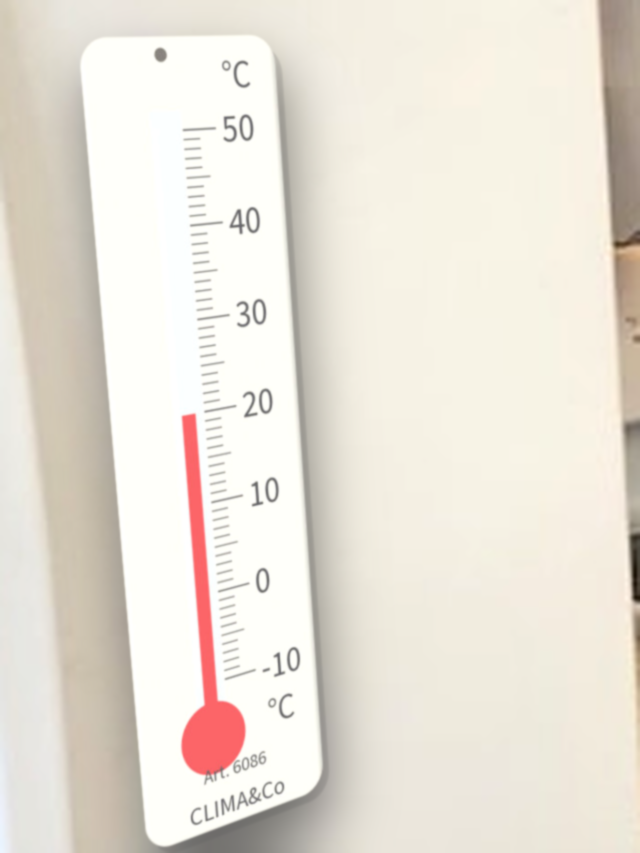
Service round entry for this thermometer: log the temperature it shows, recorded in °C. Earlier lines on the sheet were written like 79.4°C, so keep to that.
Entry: 20°C
